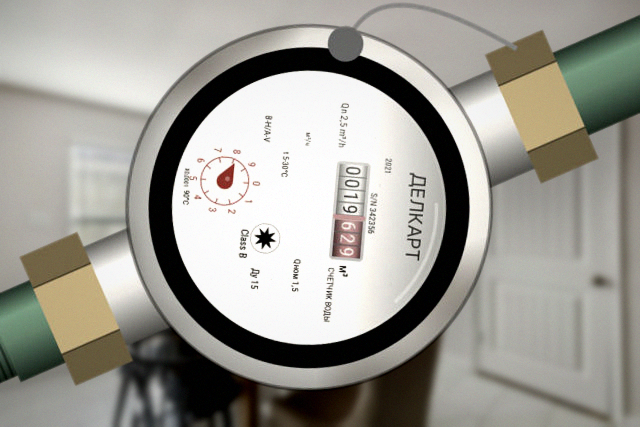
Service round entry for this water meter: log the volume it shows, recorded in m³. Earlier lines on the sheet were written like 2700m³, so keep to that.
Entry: 19.6298m³
